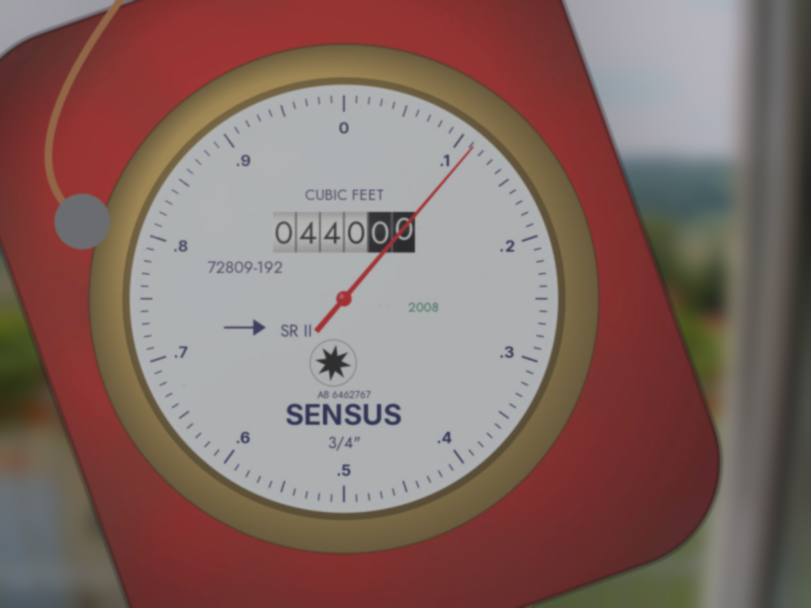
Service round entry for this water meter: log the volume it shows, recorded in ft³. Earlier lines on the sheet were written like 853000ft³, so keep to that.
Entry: 44000.11ft³
